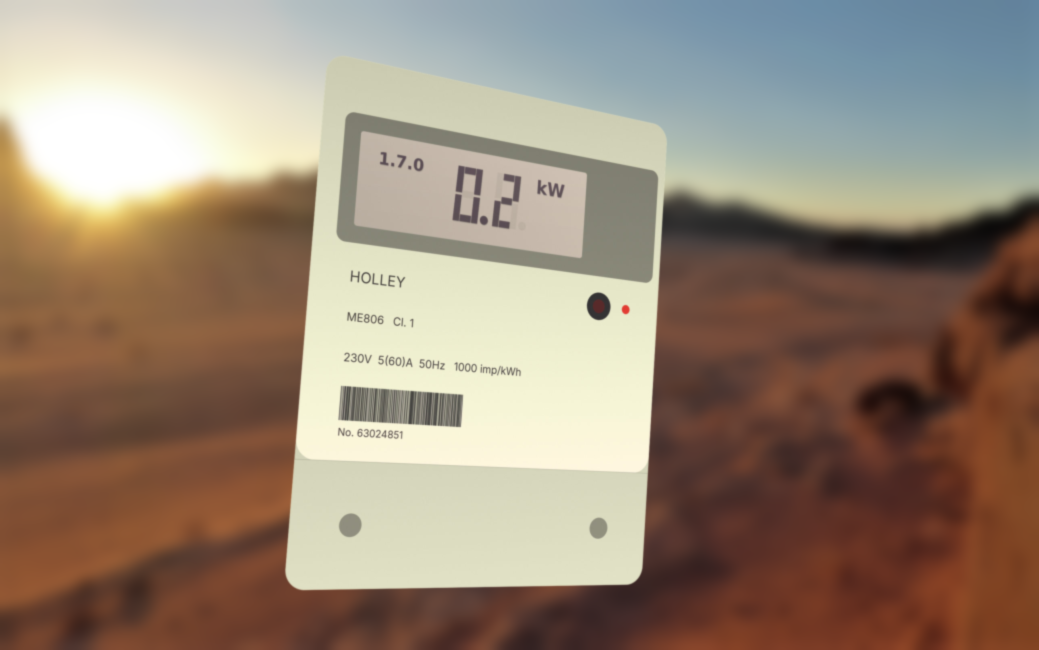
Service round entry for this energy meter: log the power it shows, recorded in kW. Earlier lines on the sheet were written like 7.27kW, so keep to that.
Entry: 0.2kW
